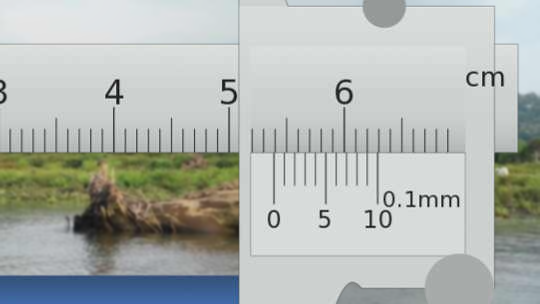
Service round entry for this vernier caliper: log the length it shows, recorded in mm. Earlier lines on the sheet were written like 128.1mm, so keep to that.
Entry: 53.9mm
